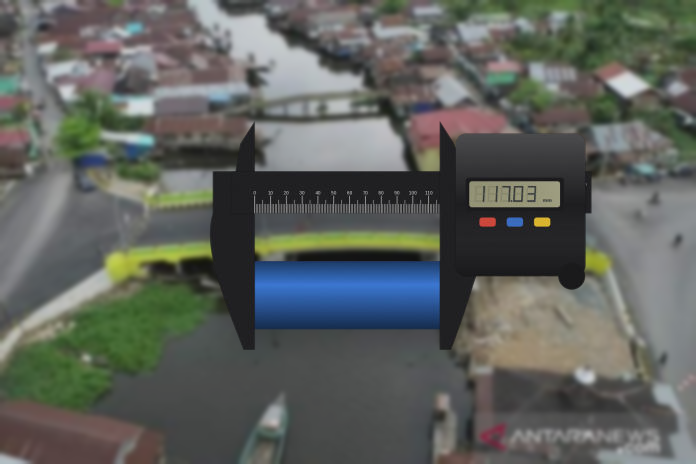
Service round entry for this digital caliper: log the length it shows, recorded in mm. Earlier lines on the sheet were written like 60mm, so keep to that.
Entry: 117.03mm
